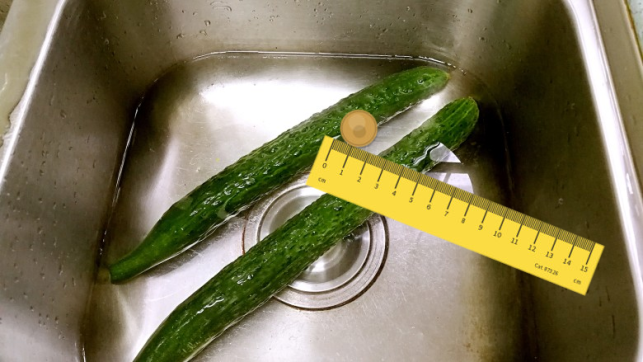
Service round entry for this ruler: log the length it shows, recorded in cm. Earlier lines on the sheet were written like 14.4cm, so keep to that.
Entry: 2cm
